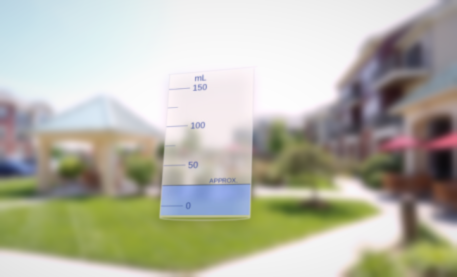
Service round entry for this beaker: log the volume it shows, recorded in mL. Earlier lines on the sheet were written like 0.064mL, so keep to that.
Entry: 25mL
